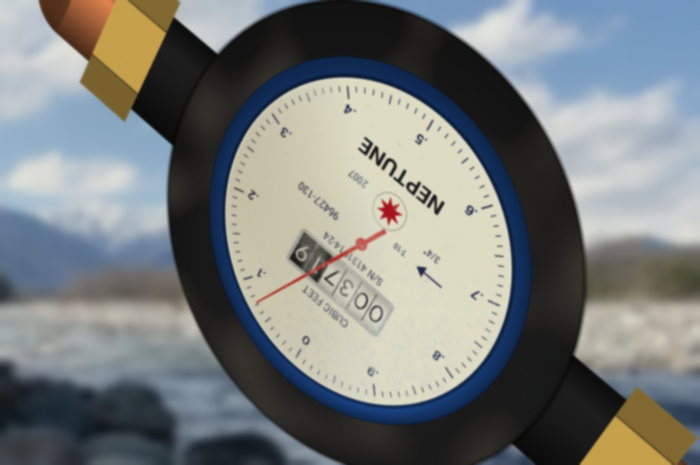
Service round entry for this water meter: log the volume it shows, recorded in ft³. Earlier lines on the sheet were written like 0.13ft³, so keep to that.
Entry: 3719.07ft³
